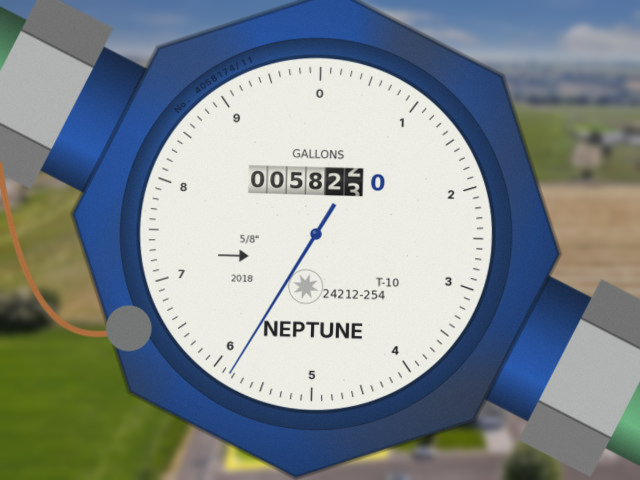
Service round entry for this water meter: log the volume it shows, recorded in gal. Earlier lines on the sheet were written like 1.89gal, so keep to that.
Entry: 58225.8gal
